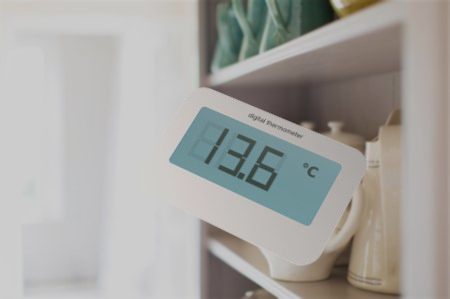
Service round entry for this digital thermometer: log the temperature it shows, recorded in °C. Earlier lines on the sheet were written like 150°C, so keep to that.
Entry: 13.6°C
